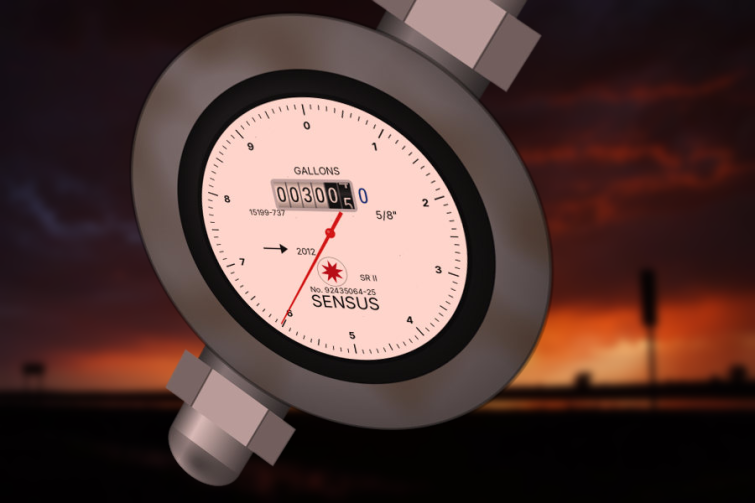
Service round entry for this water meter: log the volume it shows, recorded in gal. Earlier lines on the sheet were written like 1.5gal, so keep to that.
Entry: 30046.0gal
